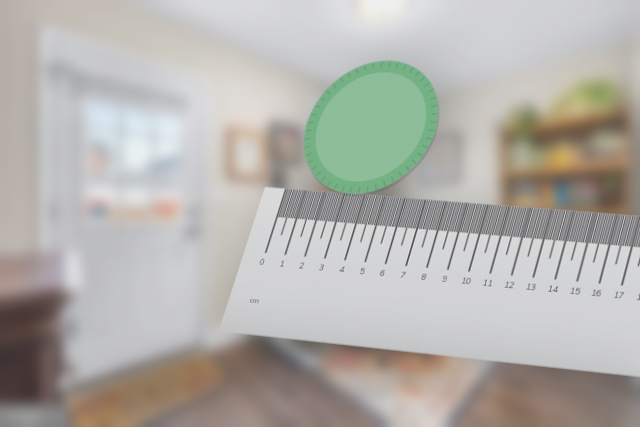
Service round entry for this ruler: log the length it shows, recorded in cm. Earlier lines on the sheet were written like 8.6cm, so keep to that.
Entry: 6.5cm
